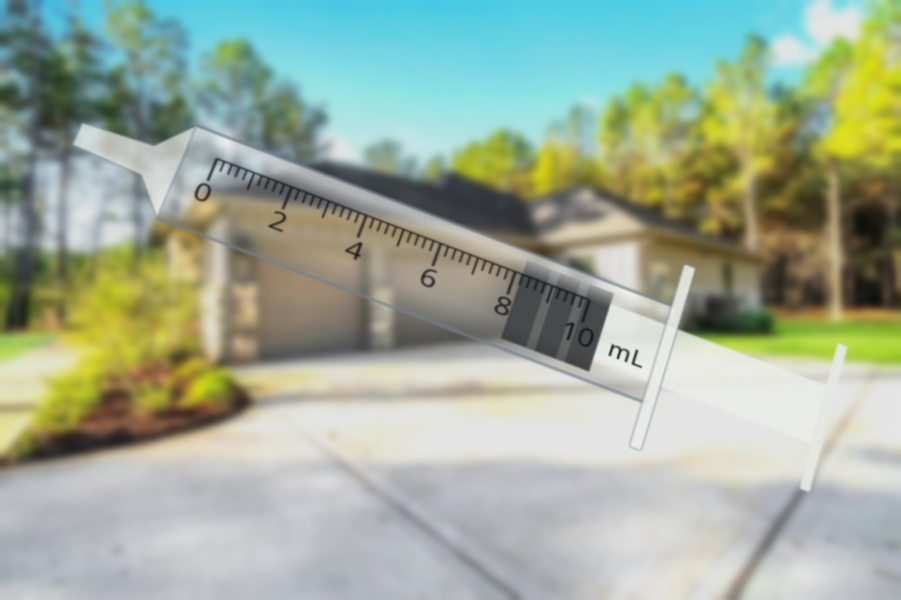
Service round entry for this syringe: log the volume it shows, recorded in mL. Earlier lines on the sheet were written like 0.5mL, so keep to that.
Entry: 8.2mL
